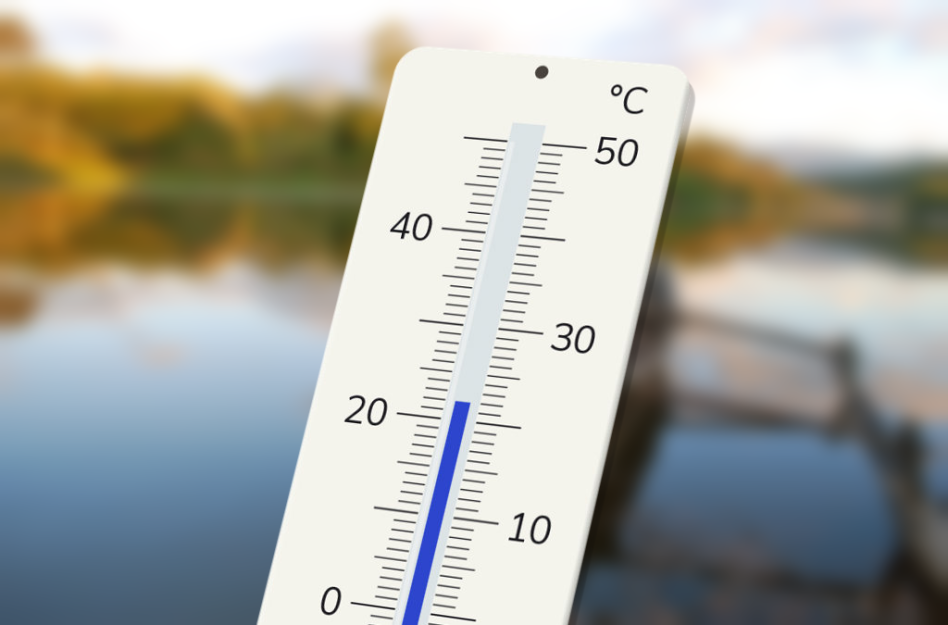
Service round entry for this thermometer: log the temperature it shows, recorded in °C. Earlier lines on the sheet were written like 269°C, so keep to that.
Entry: 22°C
